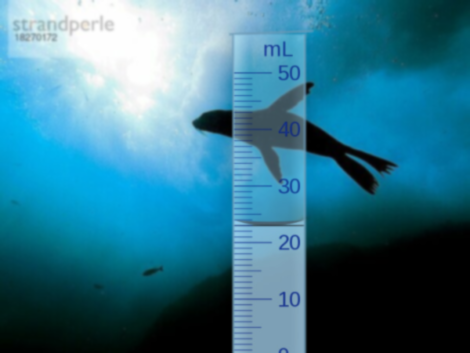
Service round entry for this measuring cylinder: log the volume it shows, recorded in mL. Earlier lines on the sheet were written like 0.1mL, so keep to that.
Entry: 23mL
